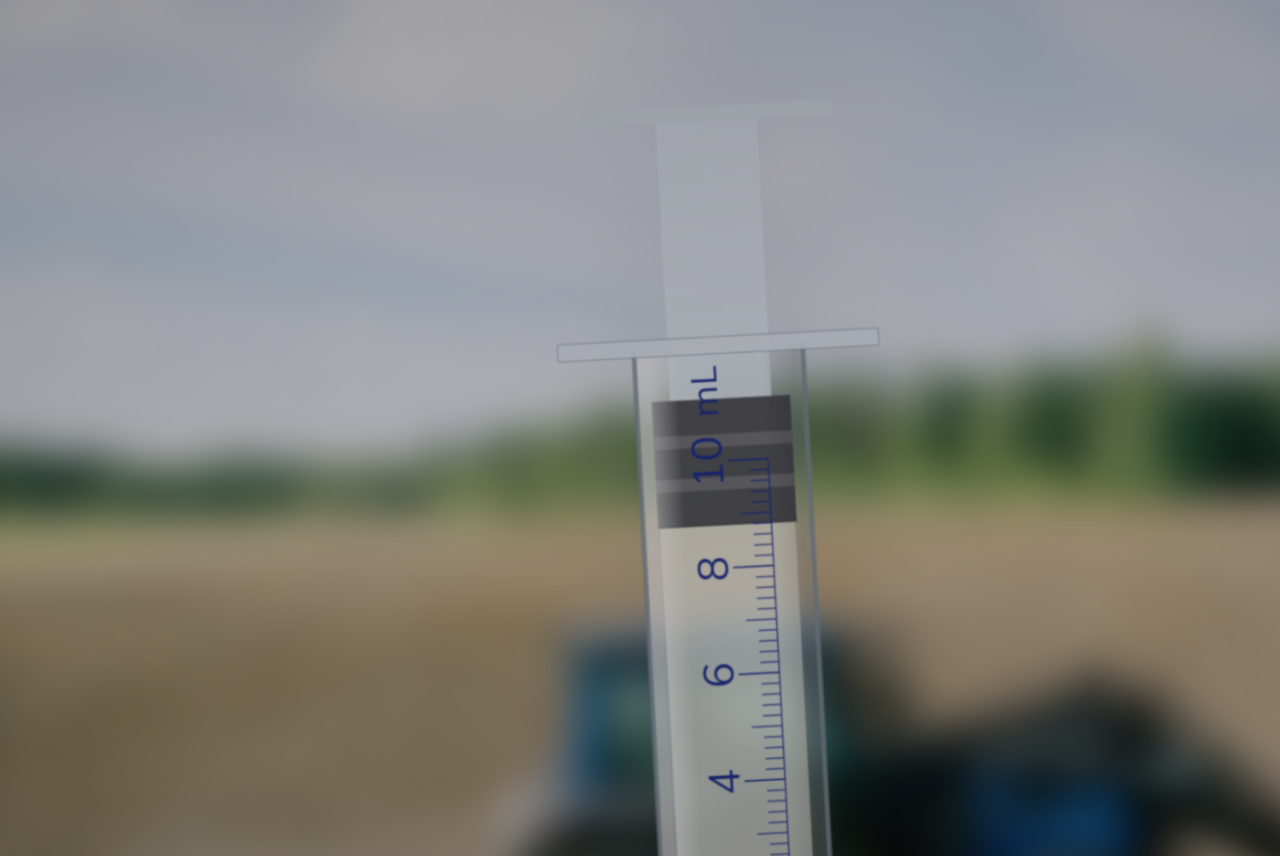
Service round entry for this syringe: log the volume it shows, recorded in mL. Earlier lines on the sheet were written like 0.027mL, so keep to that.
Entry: 8.8mL
